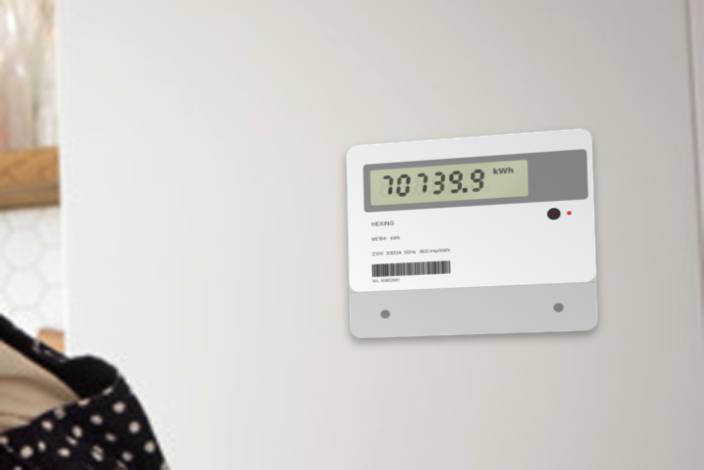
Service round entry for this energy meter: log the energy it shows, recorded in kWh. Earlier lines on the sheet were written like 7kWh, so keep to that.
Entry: 70739.9kWh
